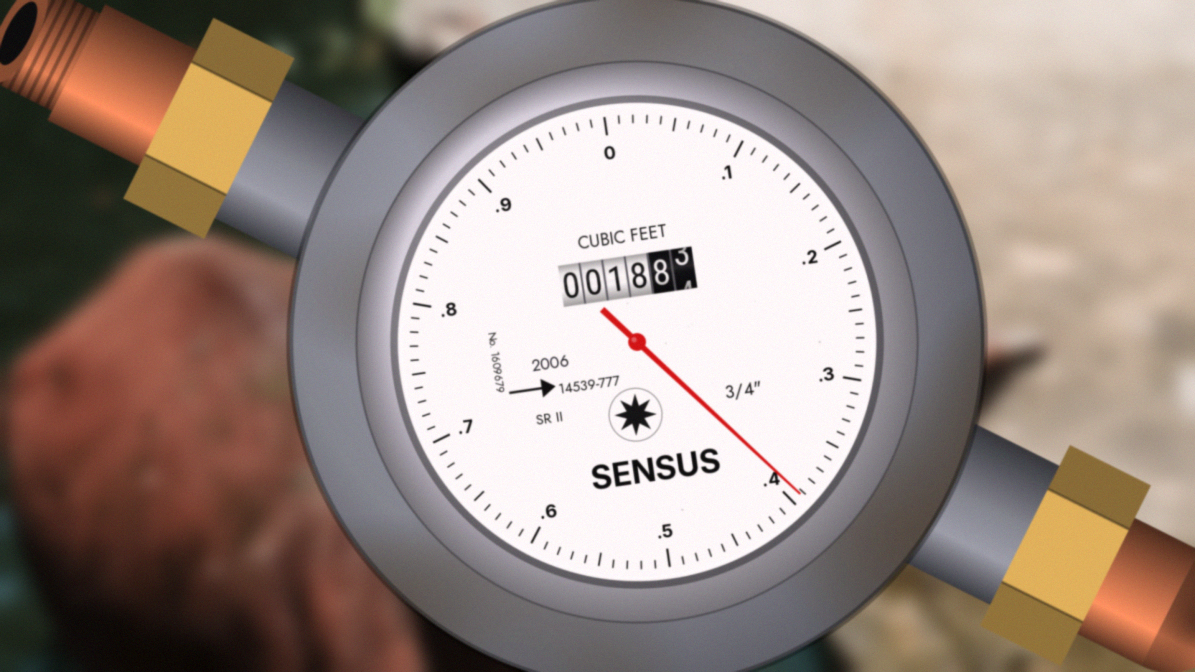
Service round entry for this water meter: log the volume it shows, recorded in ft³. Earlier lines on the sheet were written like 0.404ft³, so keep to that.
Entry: 1883.39ft³
